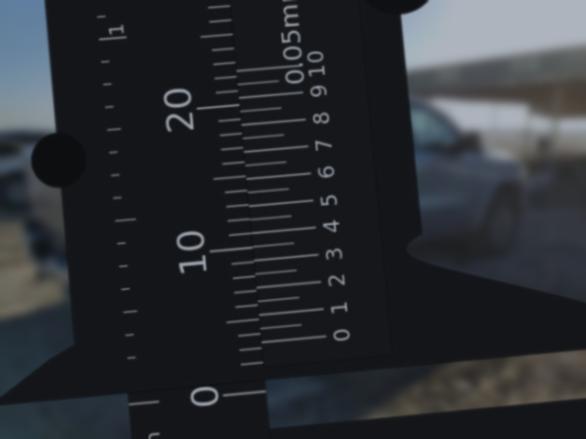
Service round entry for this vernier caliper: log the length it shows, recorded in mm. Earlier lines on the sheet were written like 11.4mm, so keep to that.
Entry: 3.4mm
